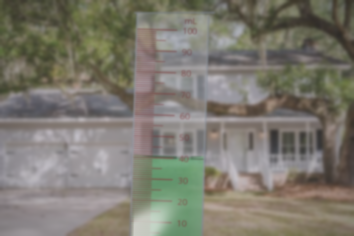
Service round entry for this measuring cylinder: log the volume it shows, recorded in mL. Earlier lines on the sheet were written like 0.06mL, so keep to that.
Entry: 40mL
